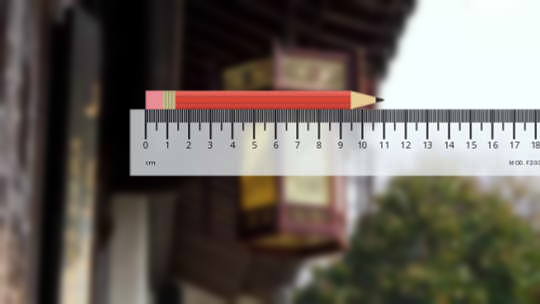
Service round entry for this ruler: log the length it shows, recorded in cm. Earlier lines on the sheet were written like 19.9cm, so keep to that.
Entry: 11cm
